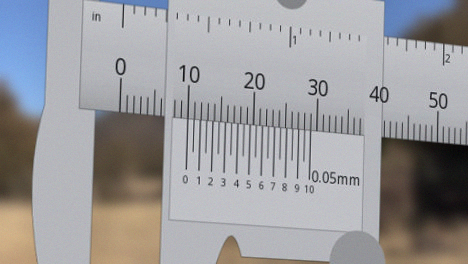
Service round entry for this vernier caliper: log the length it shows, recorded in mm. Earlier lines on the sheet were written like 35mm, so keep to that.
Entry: 10.0mm
